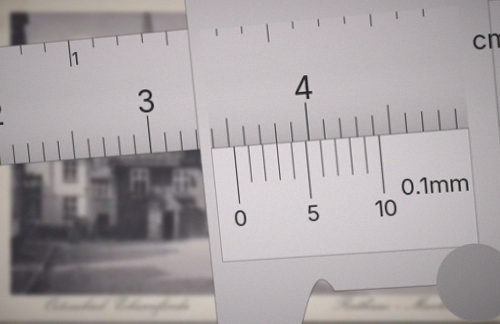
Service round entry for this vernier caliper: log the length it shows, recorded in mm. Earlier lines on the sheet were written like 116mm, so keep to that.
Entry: 35.3mm
